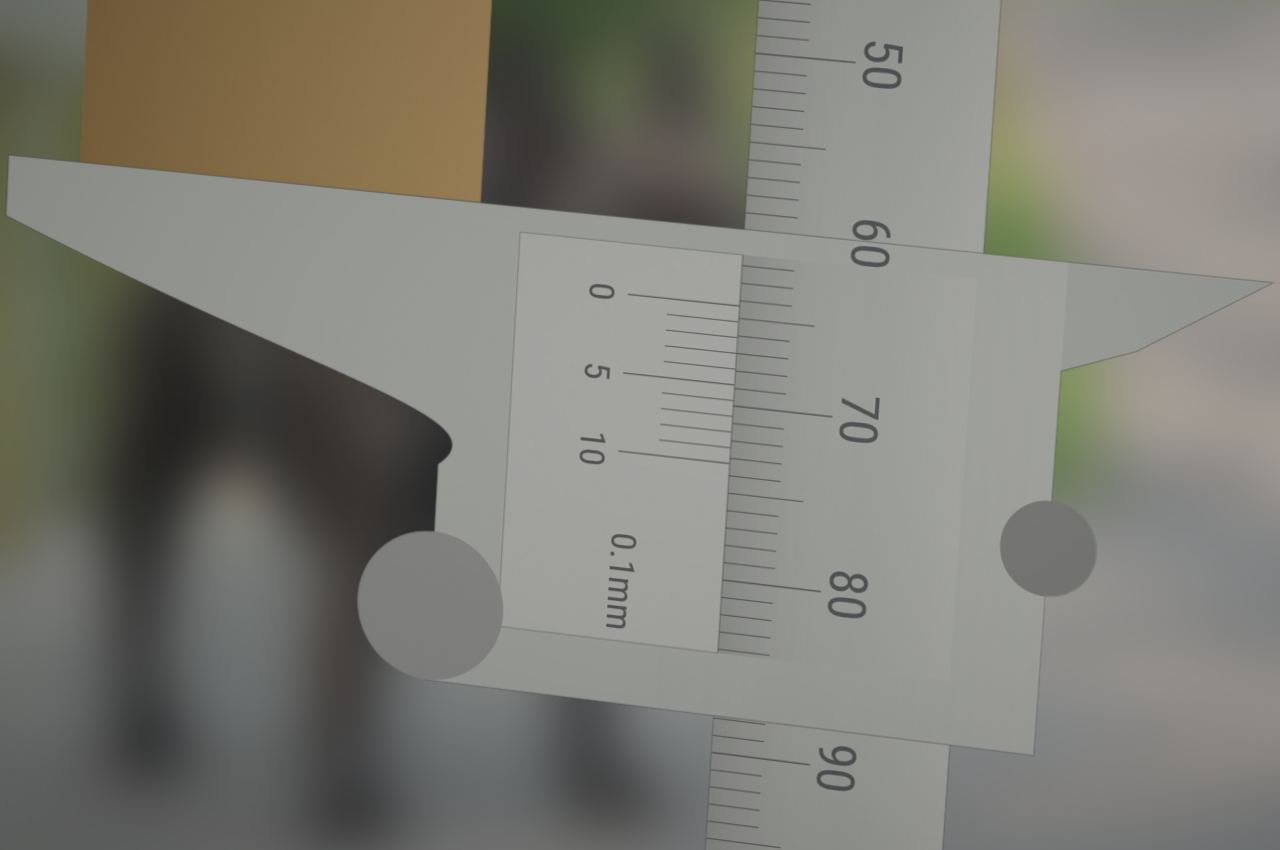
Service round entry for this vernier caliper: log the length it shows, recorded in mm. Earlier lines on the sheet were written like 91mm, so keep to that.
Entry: 64.3mm
